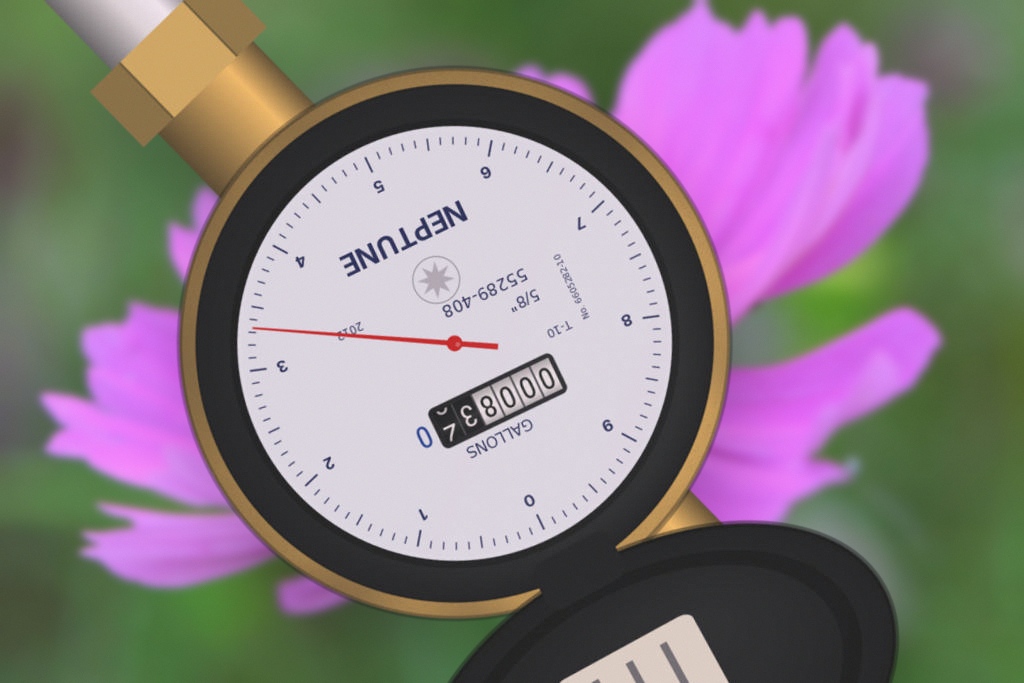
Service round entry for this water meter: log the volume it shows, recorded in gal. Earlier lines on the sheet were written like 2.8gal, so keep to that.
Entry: 8323.3gal
